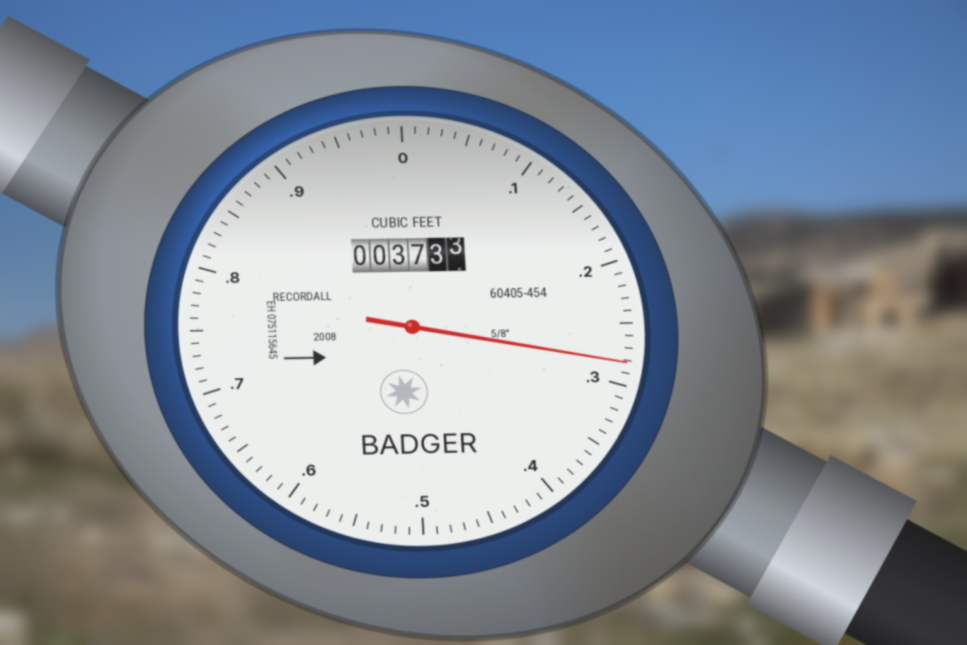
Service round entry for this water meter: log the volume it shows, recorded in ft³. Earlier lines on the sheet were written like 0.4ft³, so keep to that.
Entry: 3733.28ft³
